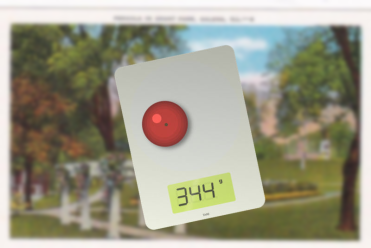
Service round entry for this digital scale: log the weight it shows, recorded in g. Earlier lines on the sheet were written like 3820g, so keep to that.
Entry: 344g
